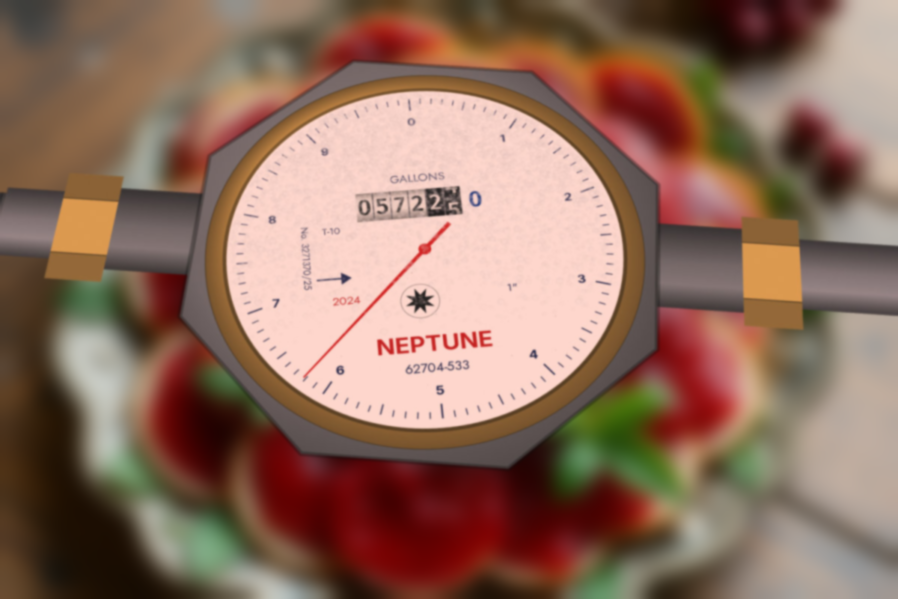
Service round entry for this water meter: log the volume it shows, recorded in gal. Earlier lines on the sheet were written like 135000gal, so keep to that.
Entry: 572246.2gal
